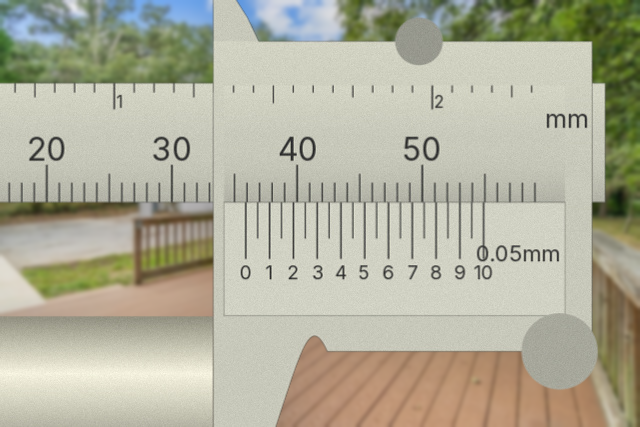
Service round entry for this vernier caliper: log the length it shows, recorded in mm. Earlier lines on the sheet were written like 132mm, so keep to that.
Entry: 35.9mm
